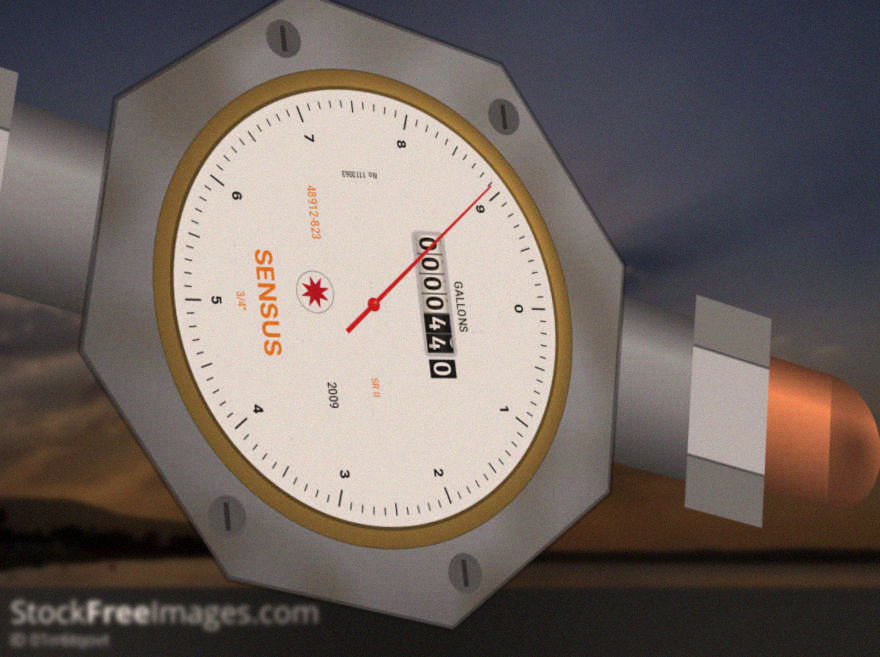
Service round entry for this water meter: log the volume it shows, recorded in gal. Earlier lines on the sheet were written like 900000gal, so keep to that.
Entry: 438.9gal
